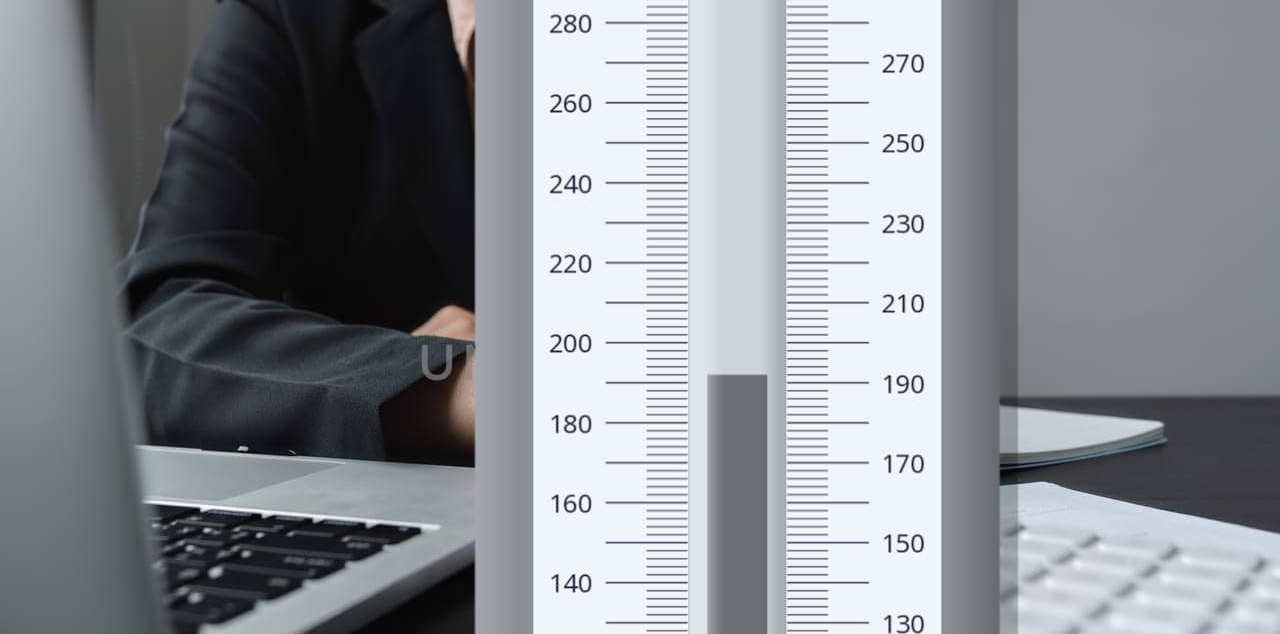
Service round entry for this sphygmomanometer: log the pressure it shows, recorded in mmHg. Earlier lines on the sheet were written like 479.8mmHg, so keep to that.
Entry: 192mmHg
